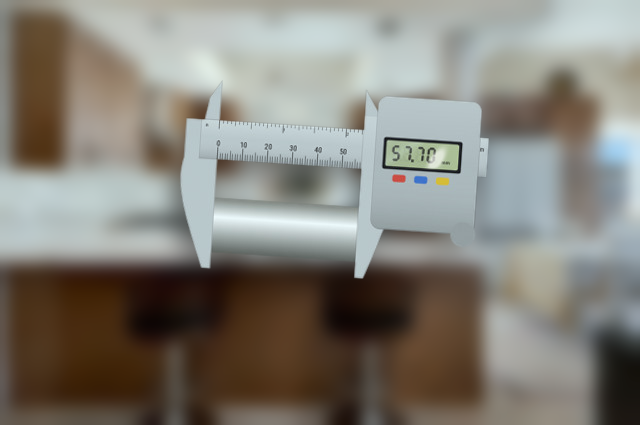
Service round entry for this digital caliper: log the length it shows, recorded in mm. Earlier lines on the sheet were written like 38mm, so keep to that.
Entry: 57.70mm
